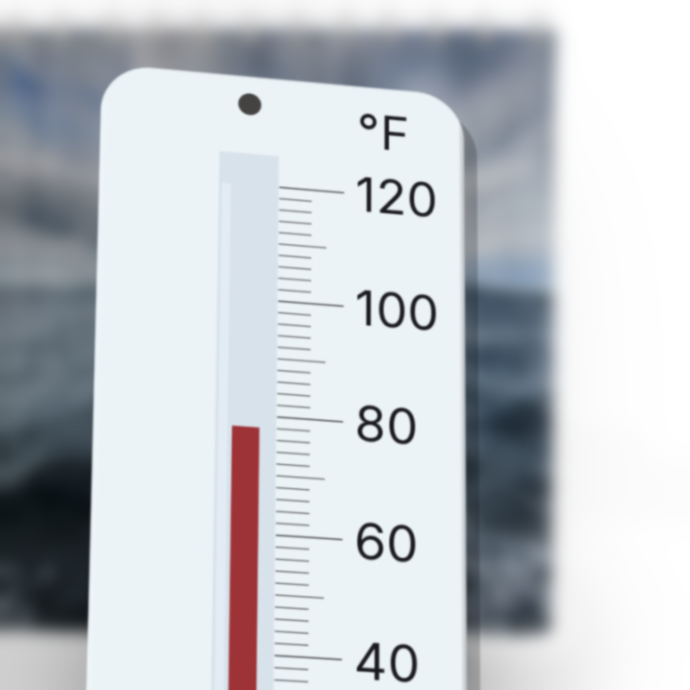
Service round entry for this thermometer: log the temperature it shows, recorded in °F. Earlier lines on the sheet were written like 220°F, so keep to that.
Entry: 78°F
